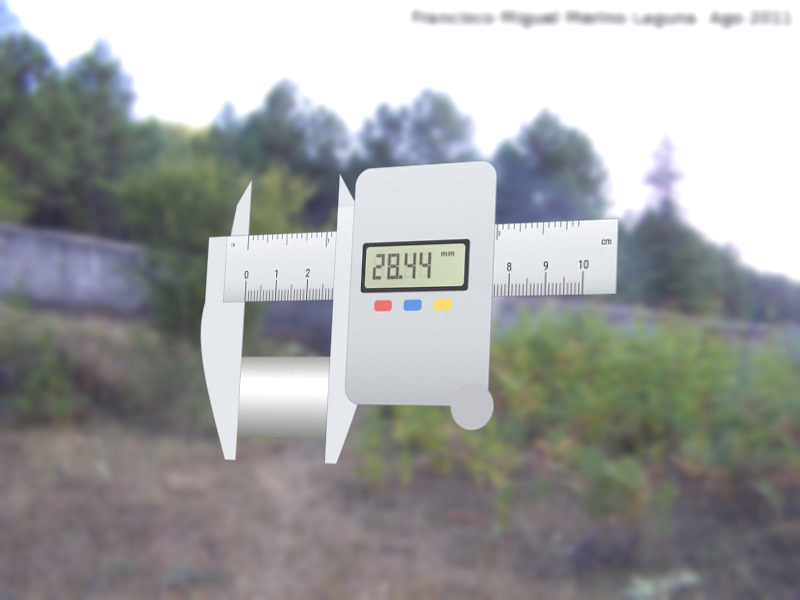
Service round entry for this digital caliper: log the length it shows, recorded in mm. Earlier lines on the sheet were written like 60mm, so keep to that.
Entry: 28.44mm
